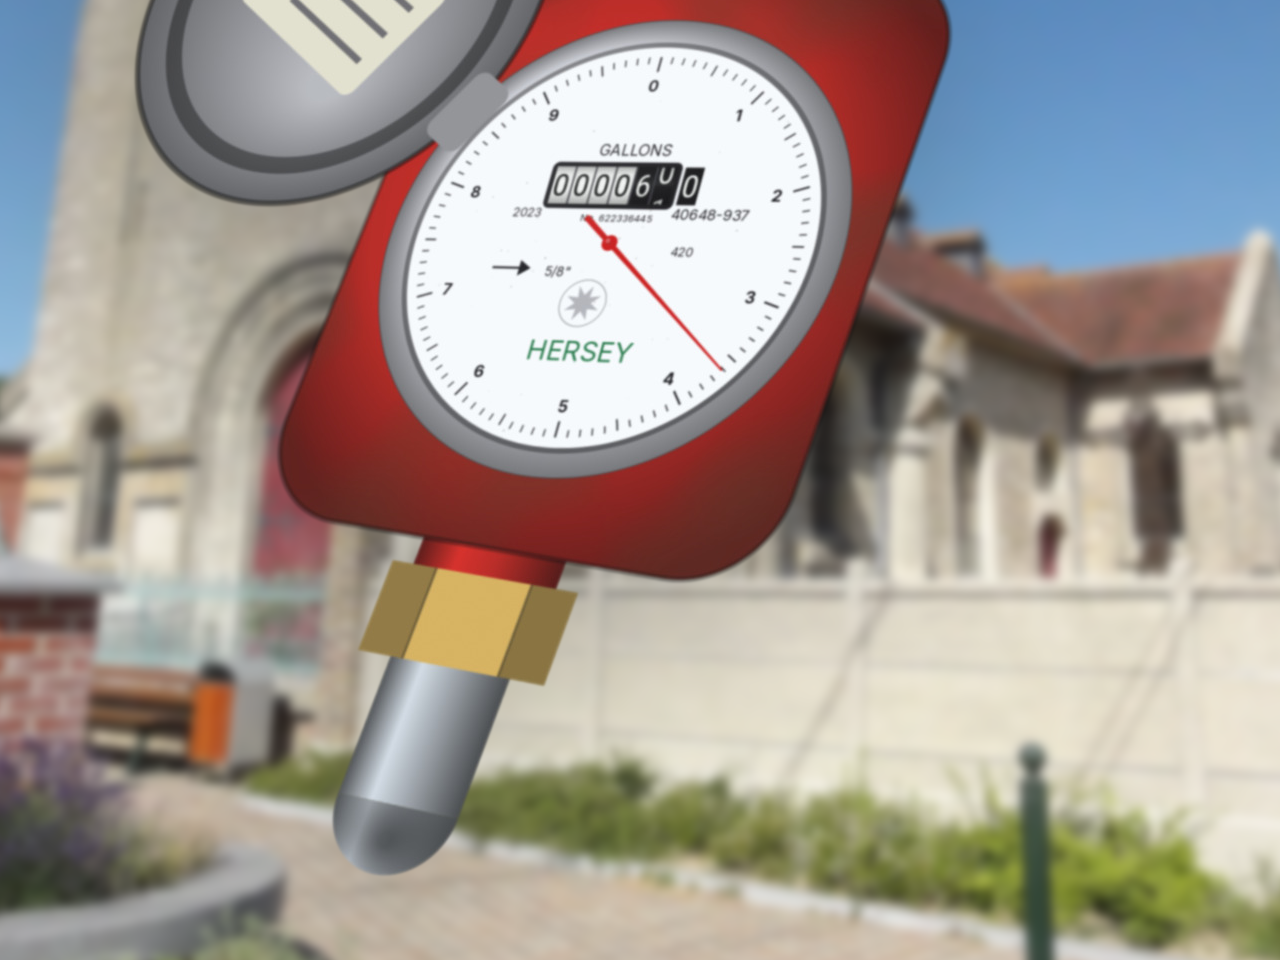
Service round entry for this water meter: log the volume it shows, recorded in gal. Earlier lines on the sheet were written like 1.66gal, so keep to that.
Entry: 603.6gal
